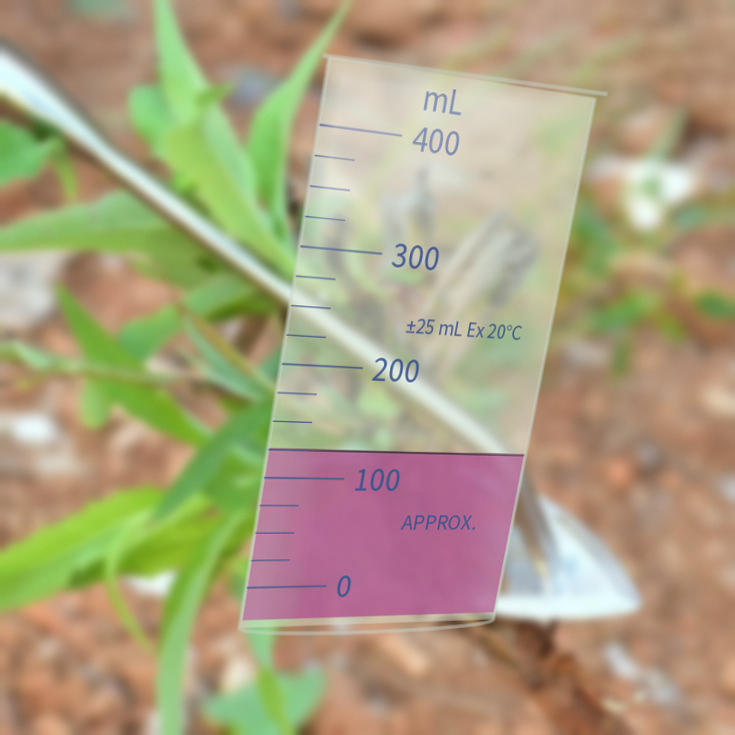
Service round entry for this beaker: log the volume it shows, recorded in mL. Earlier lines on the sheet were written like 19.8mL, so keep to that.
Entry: 125mL
